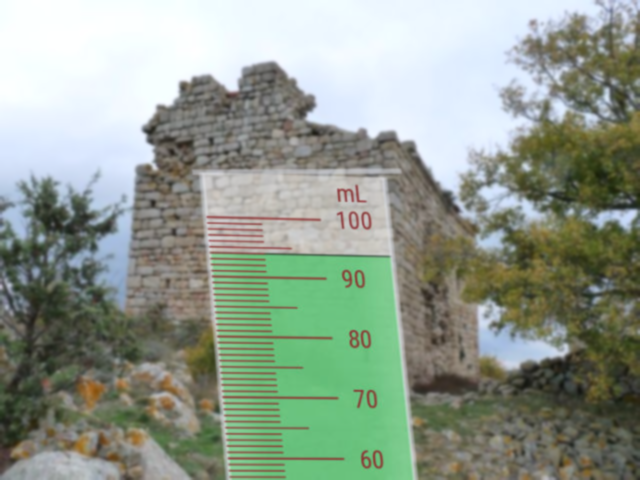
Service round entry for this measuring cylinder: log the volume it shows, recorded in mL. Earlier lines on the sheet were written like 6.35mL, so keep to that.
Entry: 94mL
